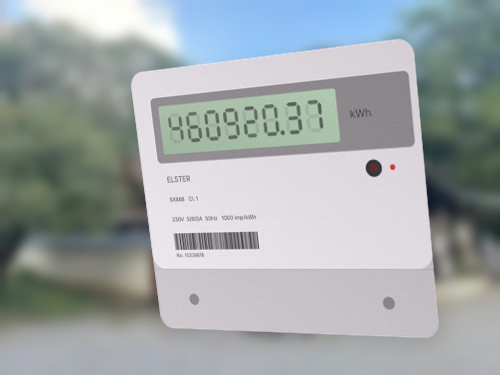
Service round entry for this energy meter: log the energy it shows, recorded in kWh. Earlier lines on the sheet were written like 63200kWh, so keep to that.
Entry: 460920.37kWh
